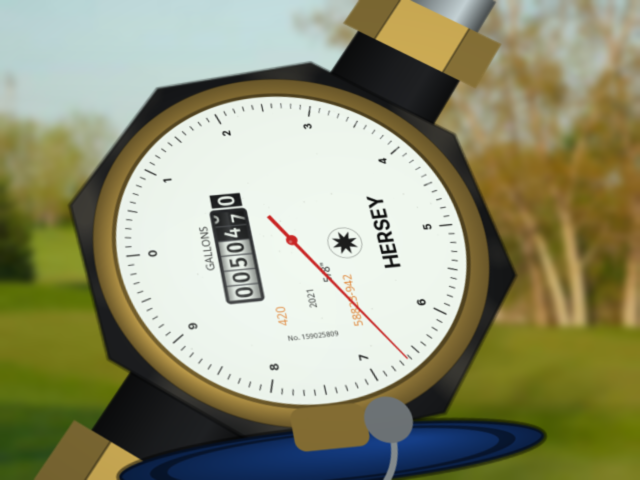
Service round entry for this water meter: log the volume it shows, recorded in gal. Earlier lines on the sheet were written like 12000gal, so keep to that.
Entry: 50466.6gal
